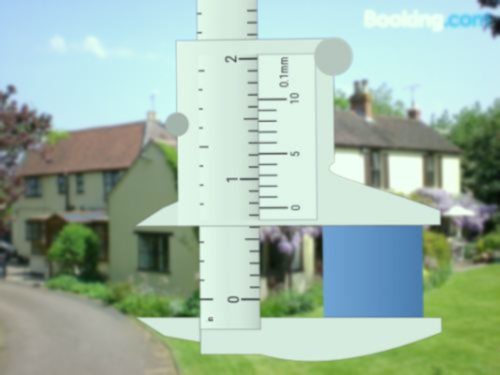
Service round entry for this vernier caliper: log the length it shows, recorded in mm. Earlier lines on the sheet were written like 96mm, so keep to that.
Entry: 7.6mm
